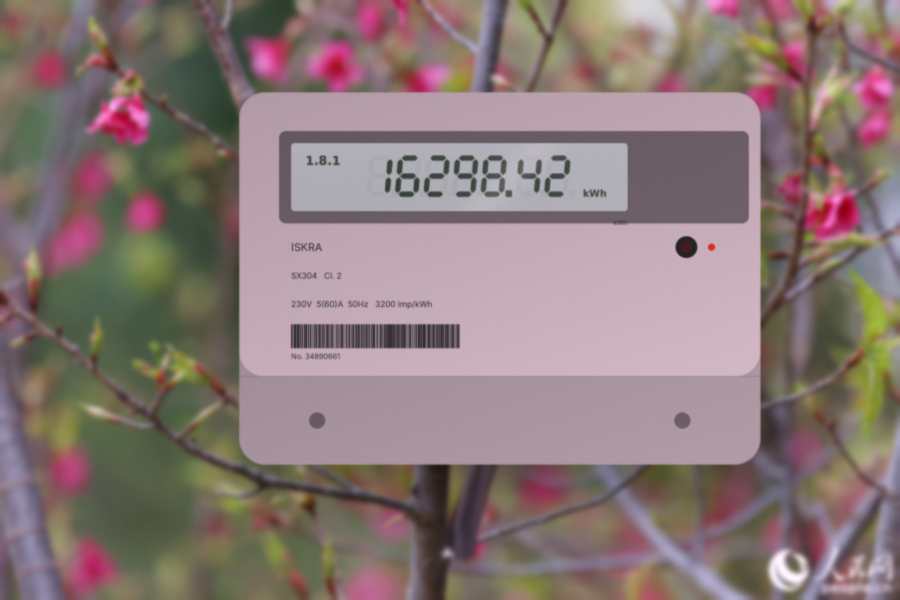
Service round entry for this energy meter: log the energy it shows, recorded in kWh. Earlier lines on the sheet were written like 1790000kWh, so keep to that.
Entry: 16298.42kWh
